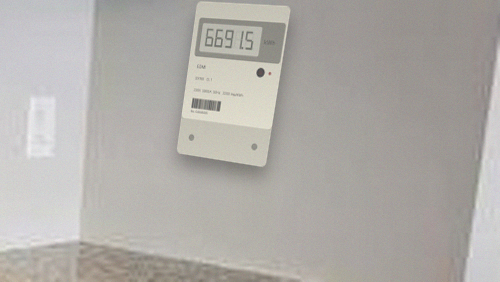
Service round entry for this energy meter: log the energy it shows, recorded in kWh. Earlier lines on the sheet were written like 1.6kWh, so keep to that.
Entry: 6691.5kWh
